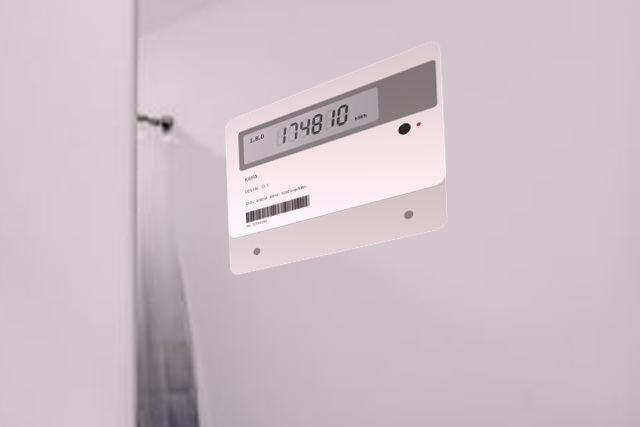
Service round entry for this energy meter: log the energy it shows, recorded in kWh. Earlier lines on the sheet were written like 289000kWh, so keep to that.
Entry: 174810kWh
